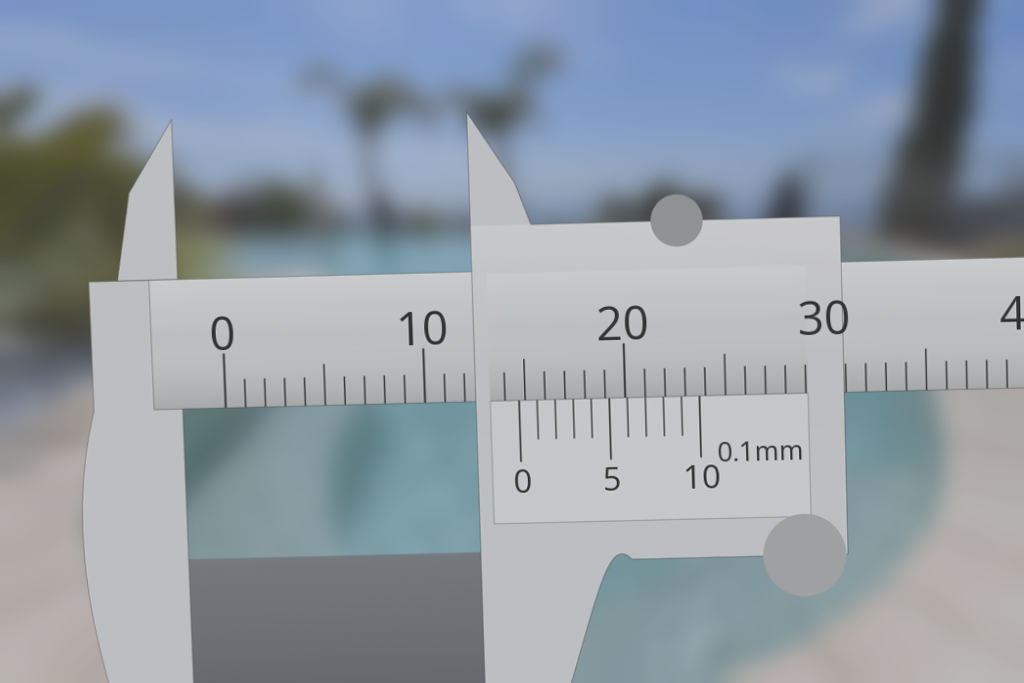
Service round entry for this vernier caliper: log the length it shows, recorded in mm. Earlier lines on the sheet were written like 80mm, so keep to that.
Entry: 14.7mm
